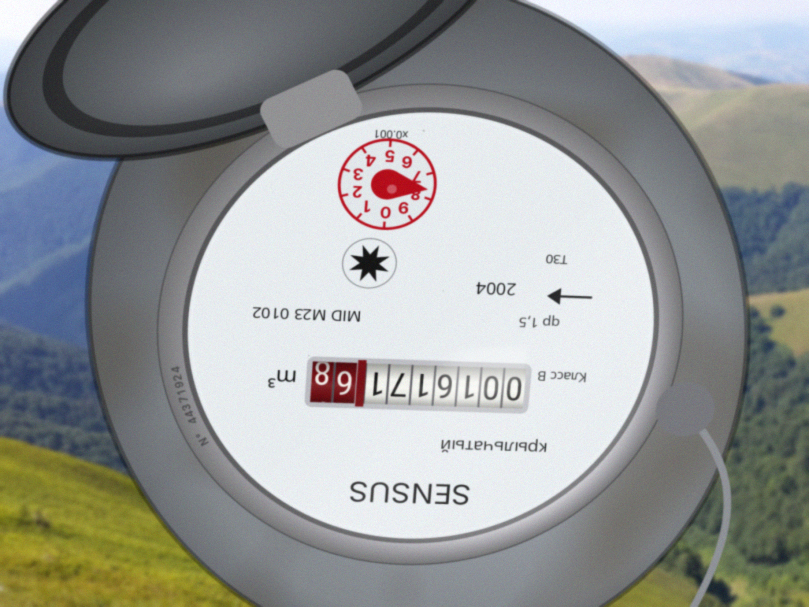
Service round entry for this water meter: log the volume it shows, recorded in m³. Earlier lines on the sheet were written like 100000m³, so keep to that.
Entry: 16171.677m³
